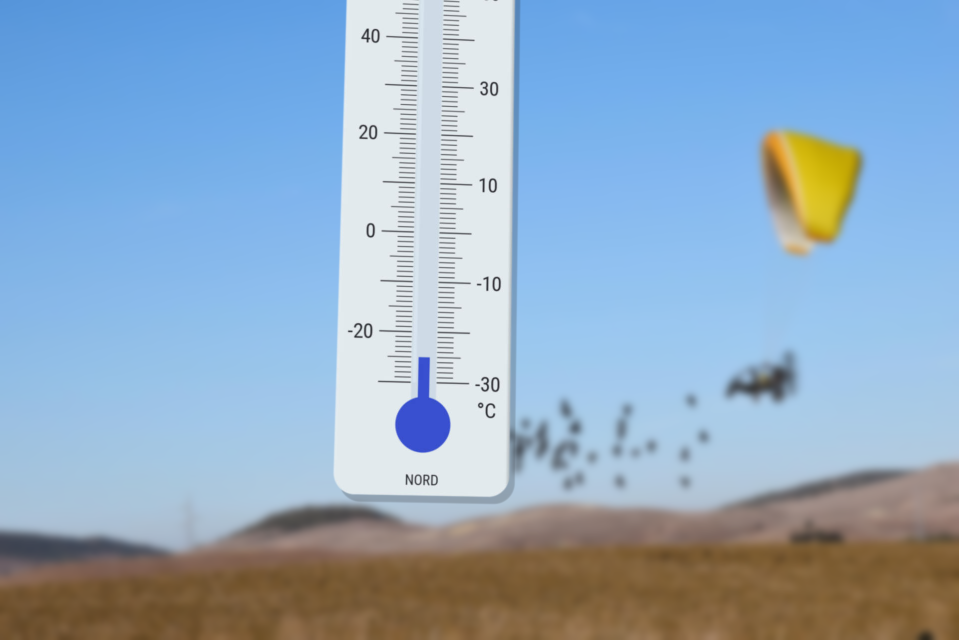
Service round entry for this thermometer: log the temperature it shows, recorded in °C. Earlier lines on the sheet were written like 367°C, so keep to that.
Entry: -25°C
